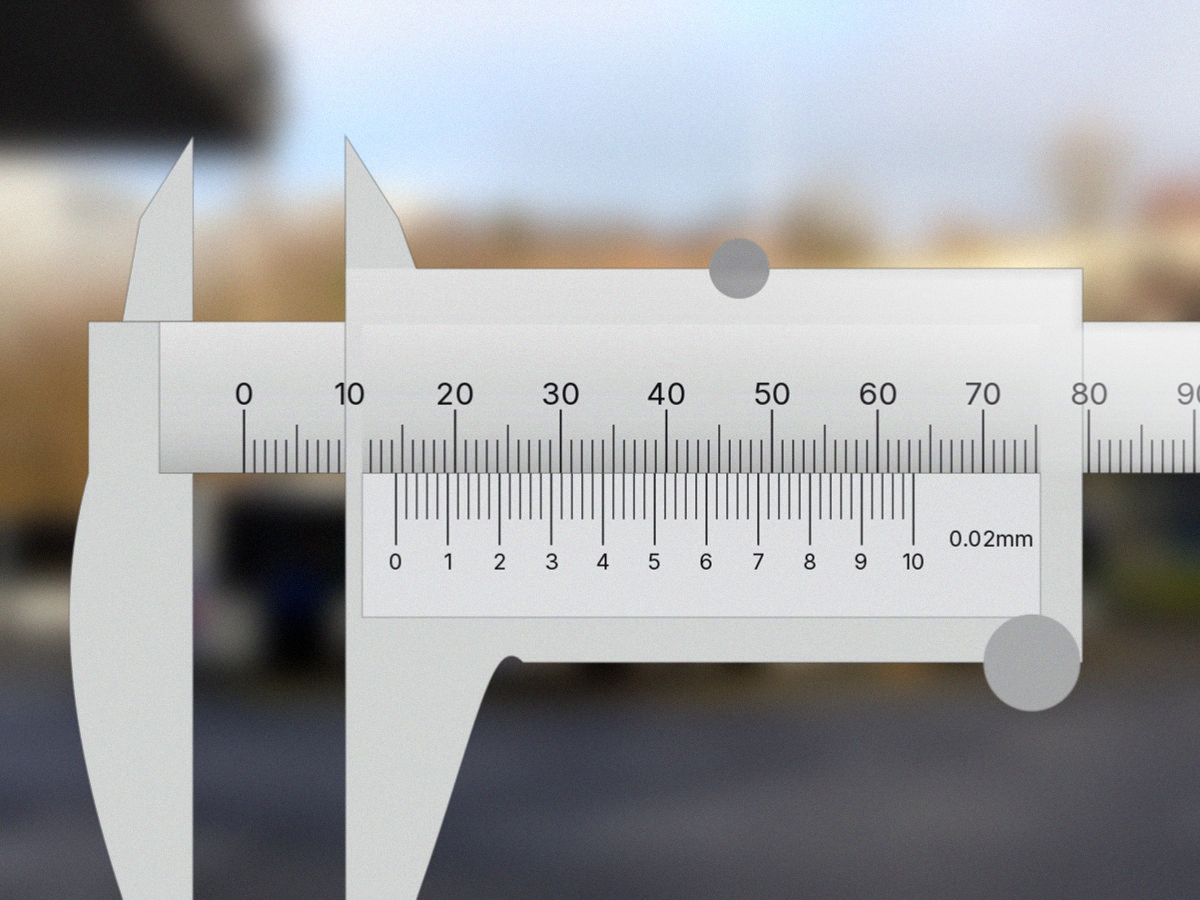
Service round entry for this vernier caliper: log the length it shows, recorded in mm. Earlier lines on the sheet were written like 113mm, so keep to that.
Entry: 14.4mm
